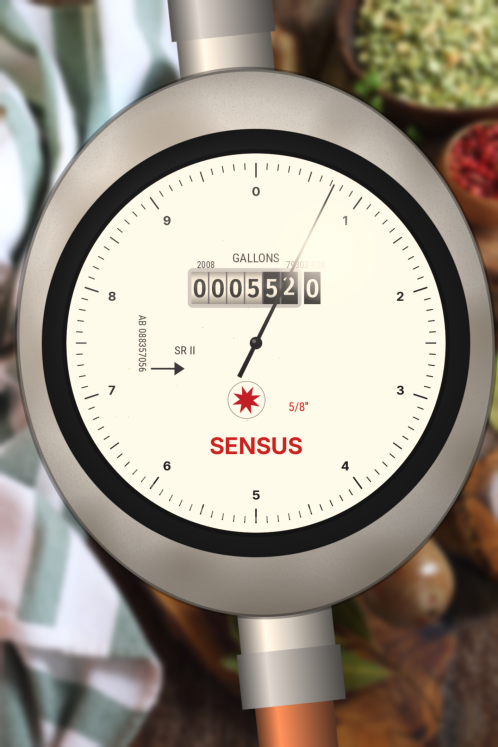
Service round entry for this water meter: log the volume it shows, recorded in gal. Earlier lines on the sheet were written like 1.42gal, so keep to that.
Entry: 5520.7gal
